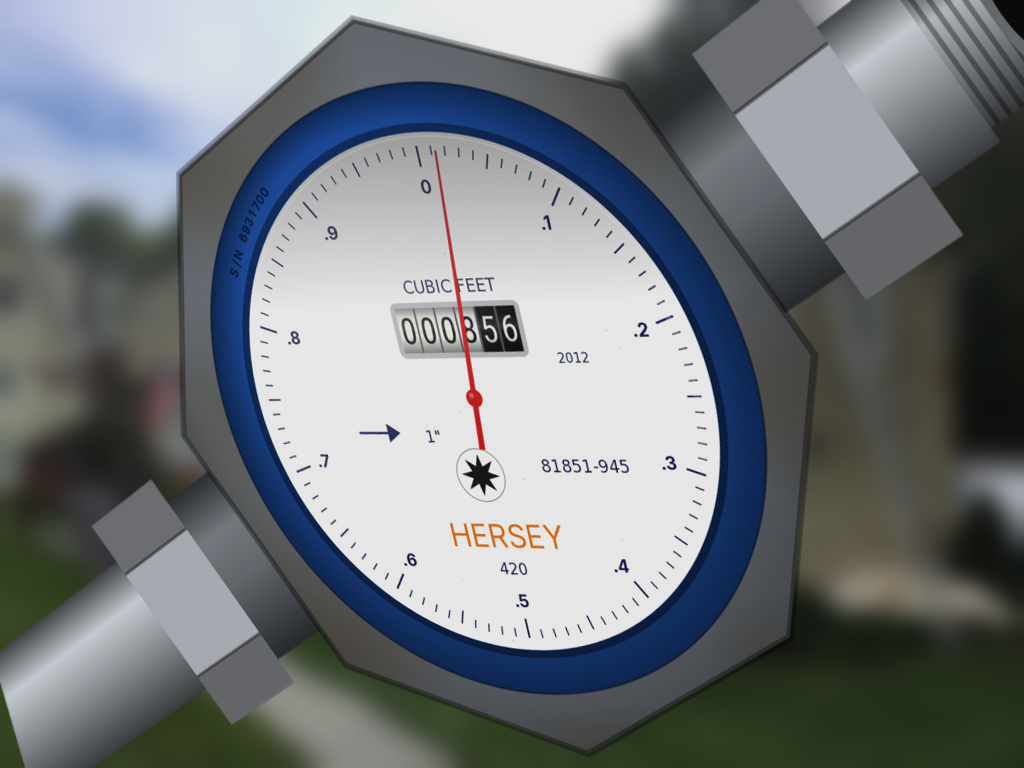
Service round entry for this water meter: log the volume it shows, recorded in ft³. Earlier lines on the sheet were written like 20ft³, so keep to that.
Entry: 856.01ft³
